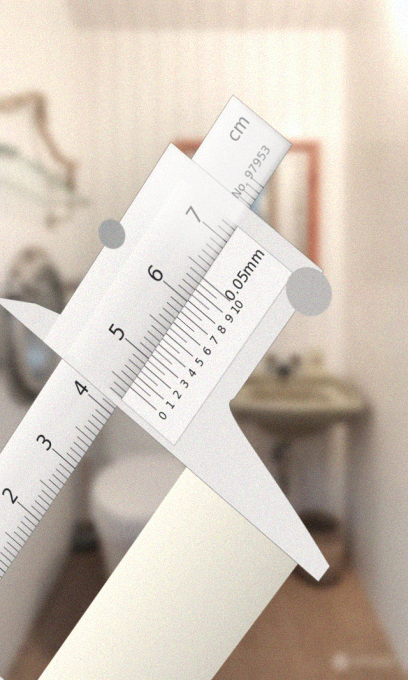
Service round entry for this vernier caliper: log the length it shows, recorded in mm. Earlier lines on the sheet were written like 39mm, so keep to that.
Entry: 45.0mm
